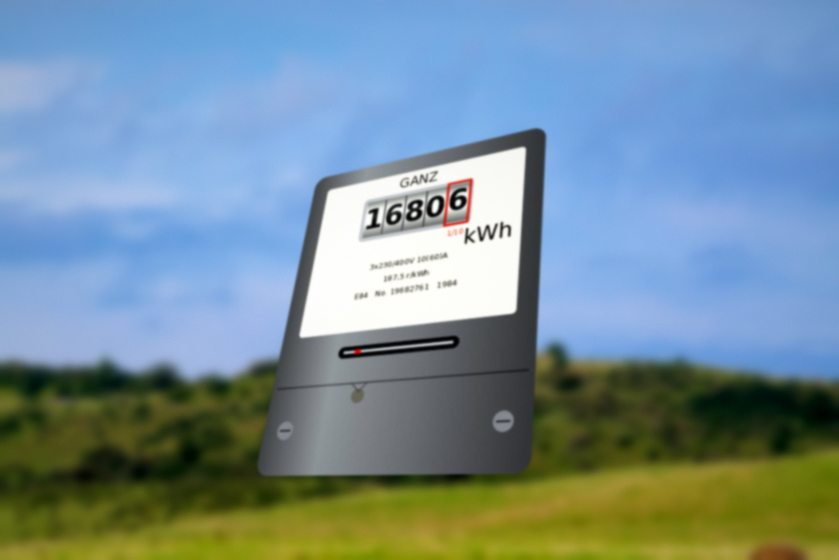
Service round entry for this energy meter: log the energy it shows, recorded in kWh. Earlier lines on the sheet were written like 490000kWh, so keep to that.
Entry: 1680.6kWh
